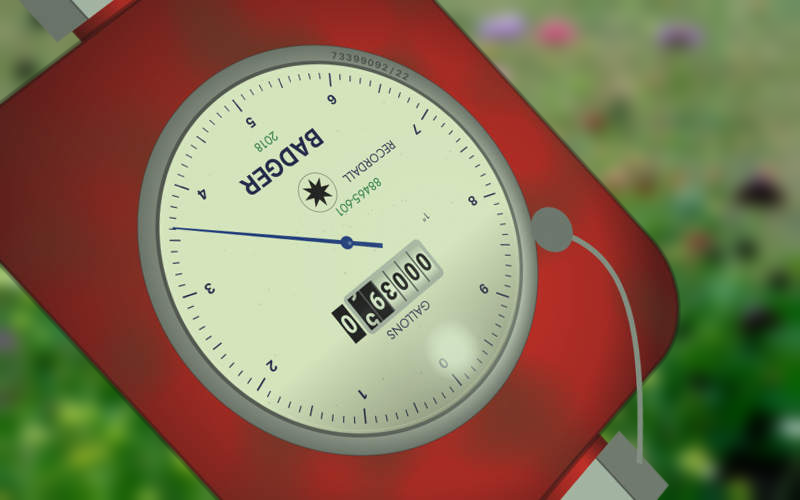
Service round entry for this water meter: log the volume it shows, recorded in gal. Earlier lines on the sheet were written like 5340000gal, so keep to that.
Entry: 3953.6gal
